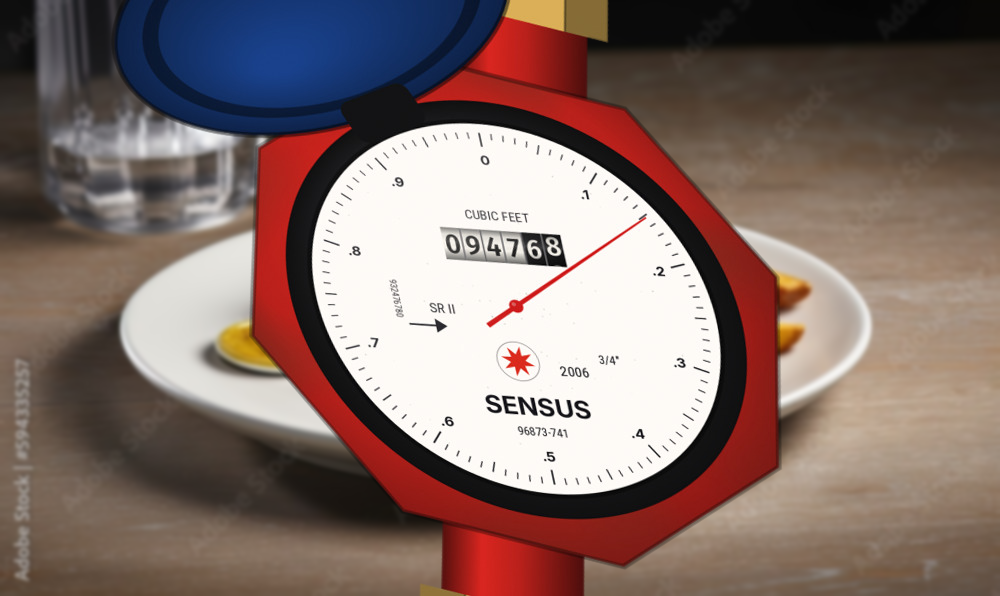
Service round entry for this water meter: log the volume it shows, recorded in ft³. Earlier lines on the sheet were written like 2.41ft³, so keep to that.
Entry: 94768.15ft³
